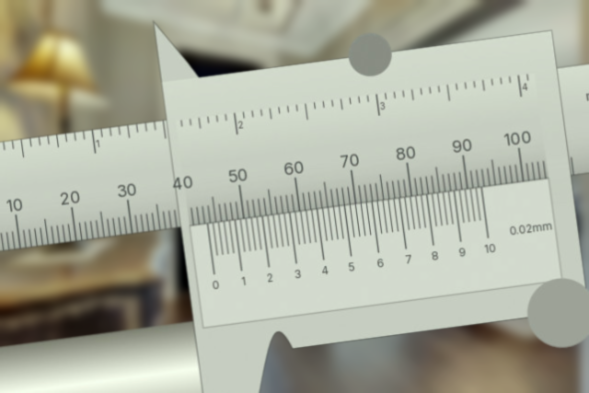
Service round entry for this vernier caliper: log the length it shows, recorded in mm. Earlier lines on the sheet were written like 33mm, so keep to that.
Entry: 43.5mm
